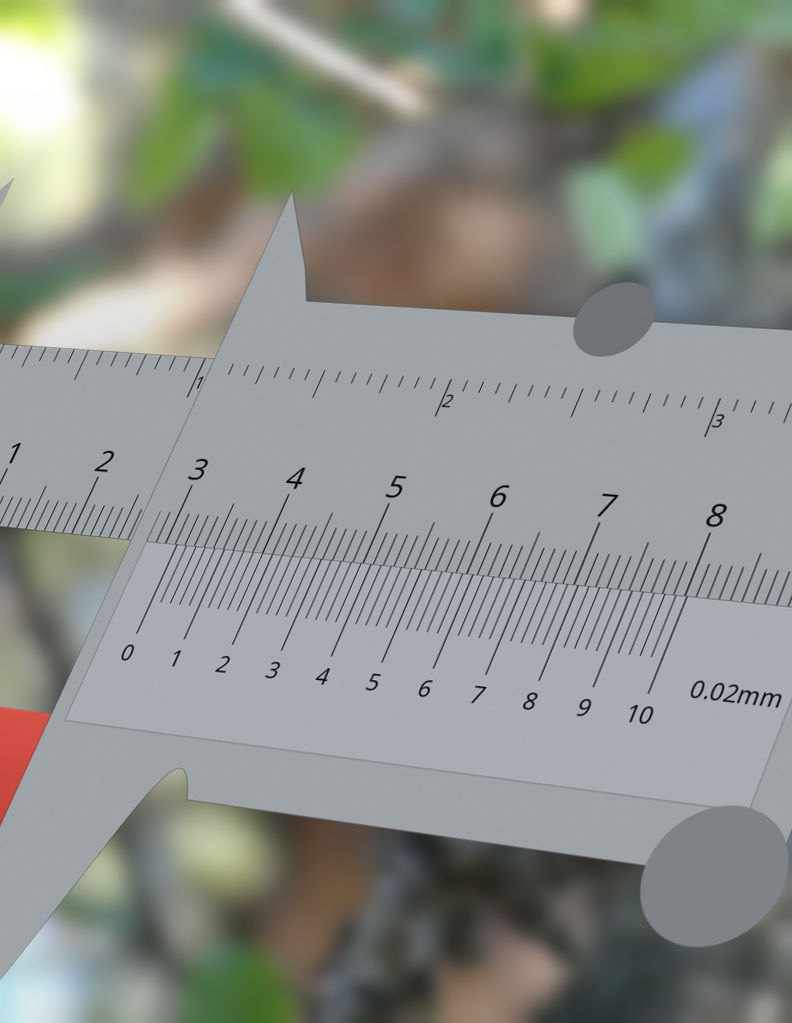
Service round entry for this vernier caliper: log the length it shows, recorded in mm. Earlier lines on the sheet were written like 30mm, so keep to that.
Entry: 31.2mm
